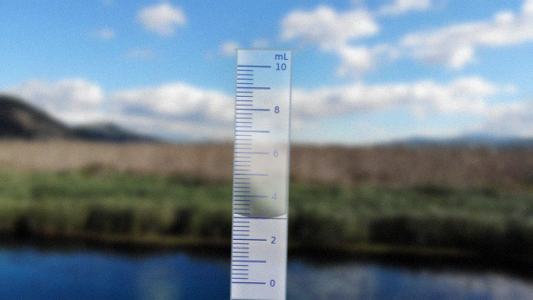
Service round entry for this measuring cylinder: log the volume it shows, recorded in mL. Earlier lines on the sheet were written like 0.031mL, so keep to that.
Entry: 3mL
